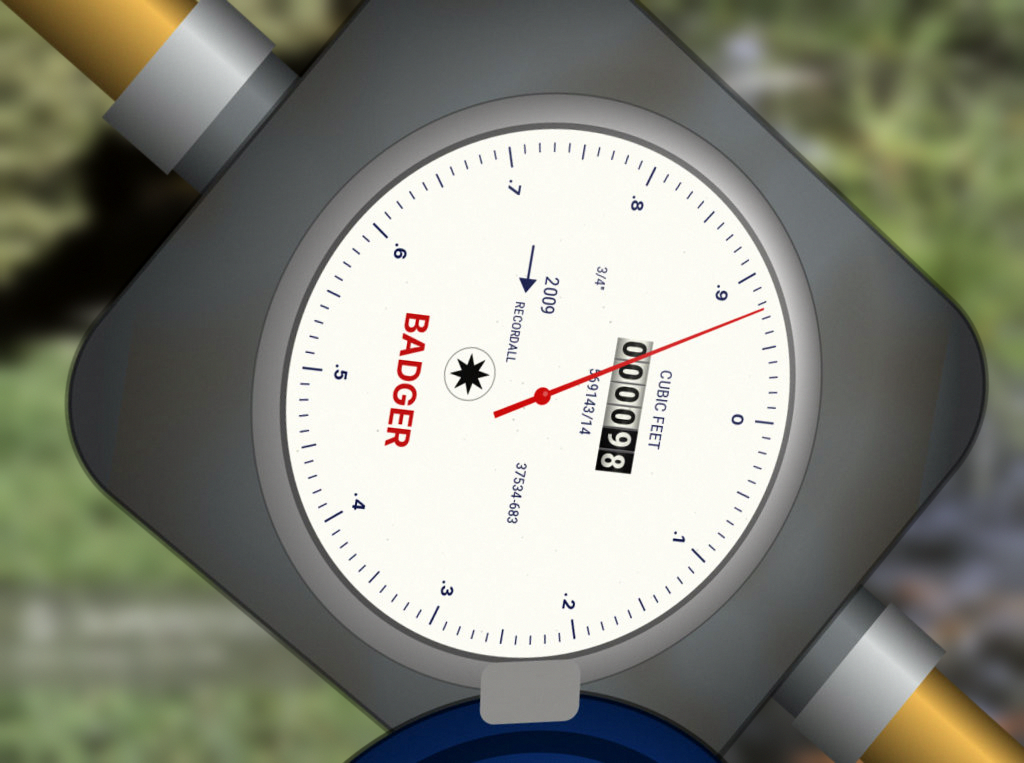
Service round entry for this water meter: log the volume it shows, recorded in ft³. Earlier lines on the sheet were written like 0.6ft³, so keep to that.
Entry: 97.92ft³
